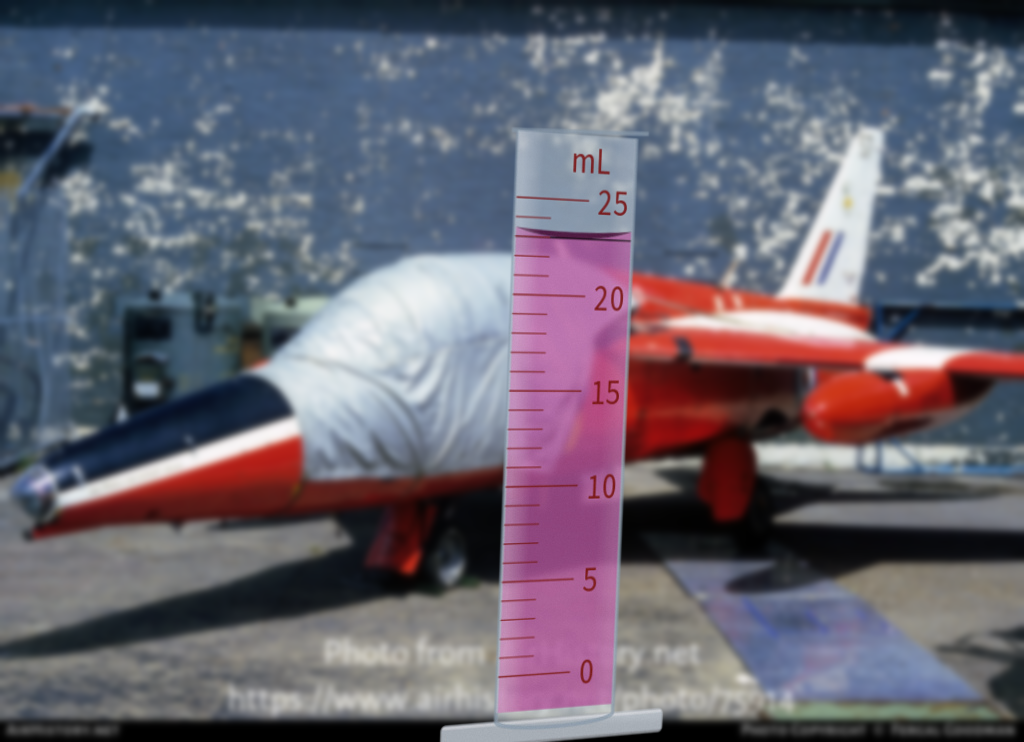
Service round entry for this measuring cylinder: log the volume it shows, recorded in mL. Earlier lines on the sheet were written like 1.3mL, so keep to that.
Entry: 23mL
